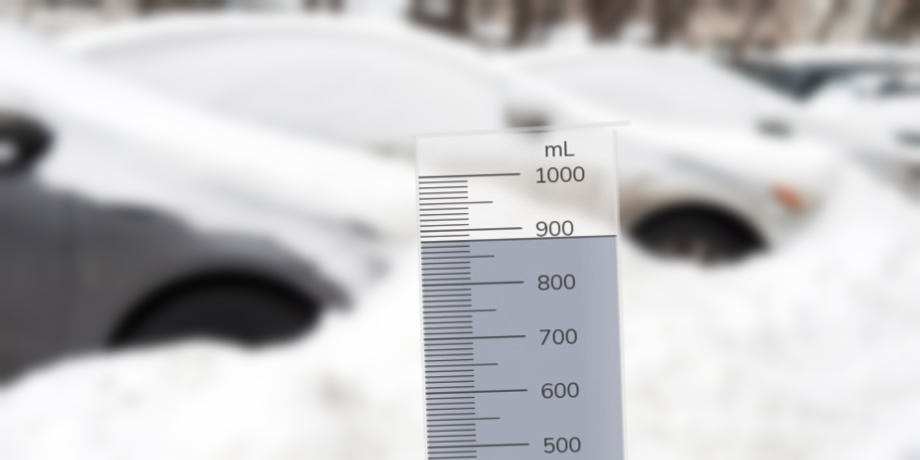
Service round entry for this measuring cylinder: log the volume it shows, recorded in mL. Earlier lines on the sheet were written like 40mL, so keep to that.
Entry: 880mL
